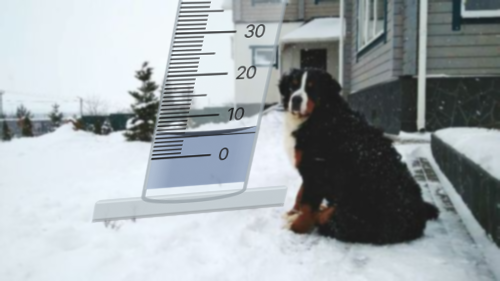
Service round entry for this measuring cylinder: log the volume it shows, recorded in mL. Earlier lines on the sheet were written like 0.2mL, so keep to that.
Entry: 5mL
